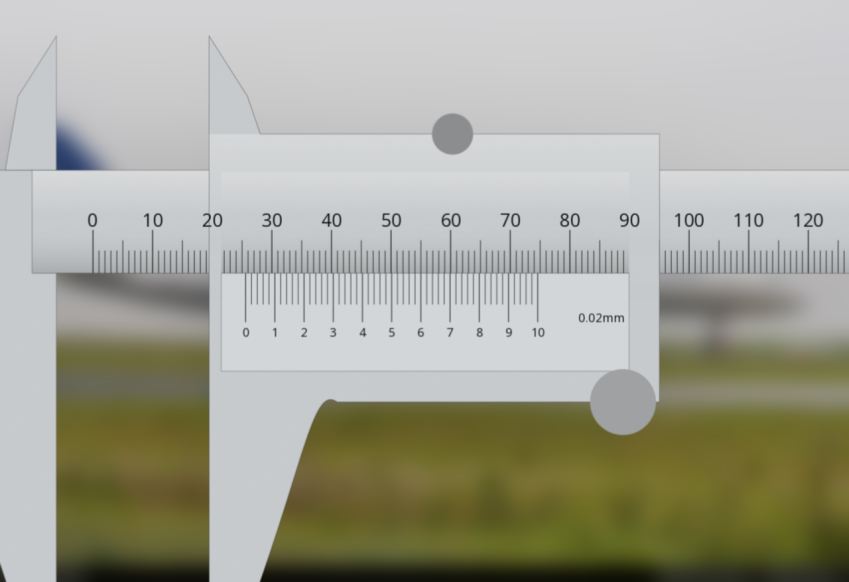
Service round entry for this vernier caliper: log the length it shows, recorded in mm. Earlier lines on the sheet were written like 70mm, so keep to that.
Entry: 25.6mm
